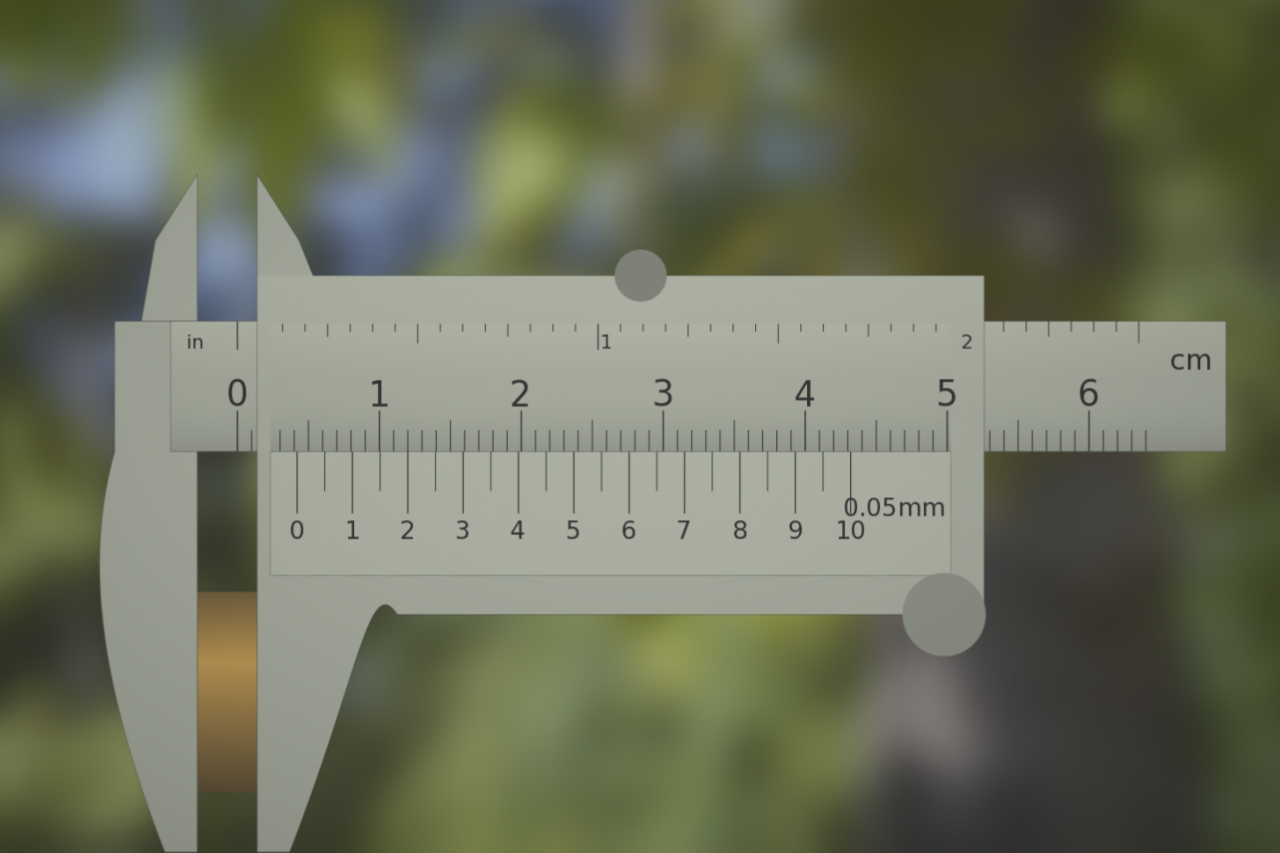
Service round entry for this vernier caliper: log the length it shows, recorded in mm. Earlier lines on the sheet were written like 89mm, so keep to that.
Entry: 4.2mm
